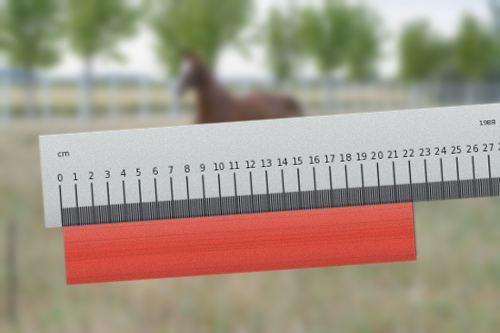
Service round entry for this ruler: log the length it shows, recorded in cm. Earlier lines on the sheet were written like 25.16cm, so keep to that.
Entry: 22cm
